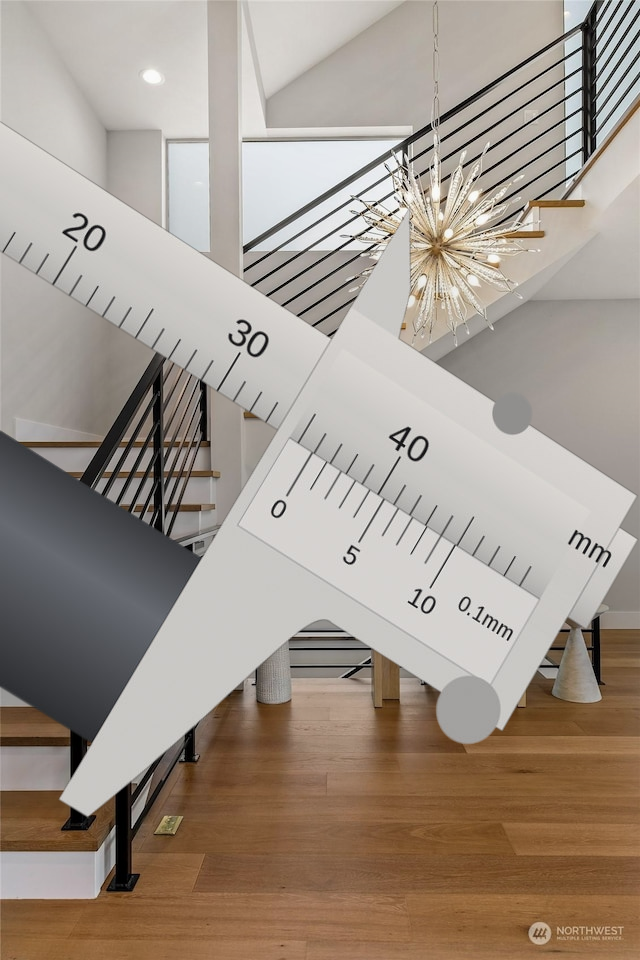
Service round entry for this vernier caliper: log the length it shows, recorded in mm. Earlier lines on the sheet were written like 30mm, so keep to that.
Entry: 35.9mm
